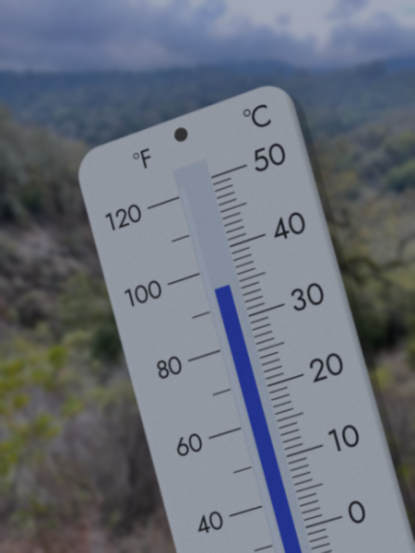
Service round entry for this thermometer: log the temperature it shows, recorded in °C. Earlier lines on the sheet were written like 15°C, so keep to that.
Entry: 35°C
